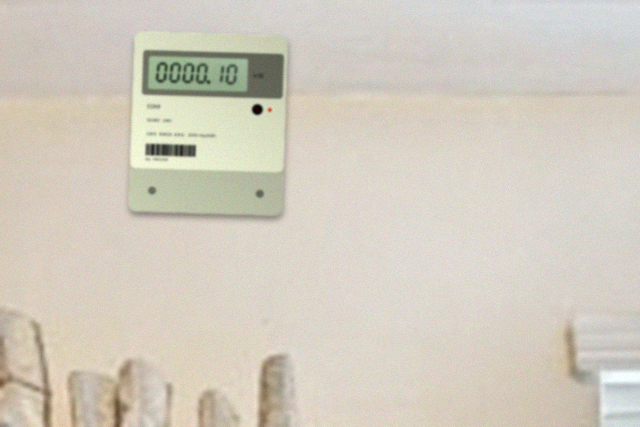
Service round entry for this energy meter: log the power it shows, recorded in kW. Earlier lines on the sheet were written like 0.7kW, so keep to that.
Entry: 0.10kW
